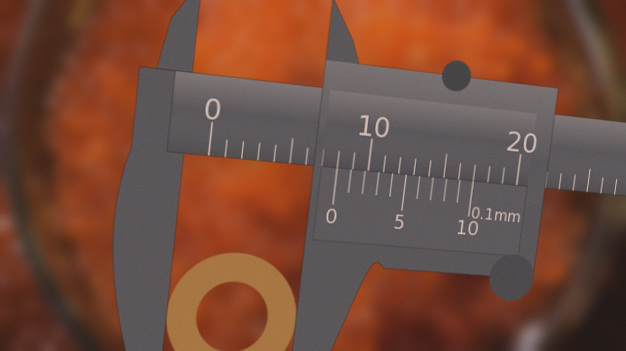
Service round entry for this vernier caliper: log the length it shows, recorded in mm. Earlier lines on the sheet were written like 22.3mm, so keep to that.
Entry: 8.0mm
